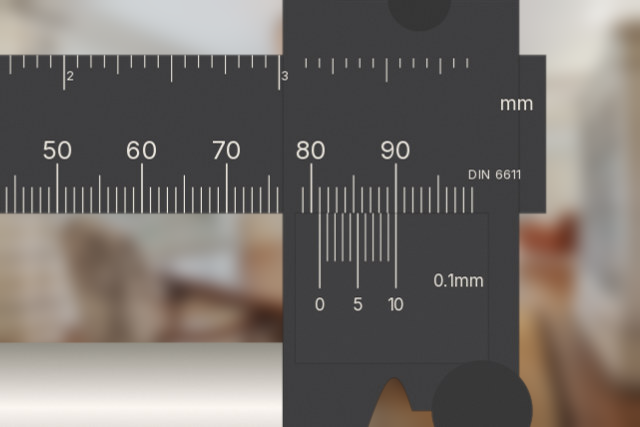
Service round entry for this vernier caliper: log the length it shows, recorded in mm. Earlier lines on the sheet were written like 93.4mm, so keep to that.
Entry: 81.0mm
